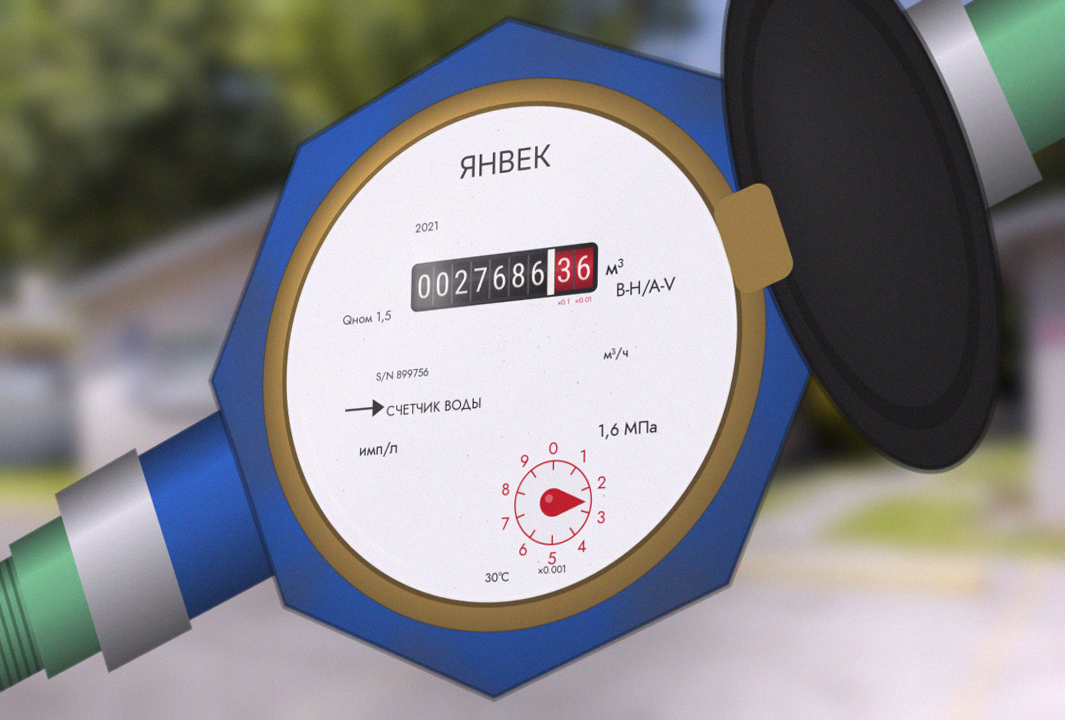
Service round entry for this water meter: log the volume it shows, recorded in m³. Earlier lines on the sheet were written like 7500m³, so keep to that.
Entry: 27686.362m³
